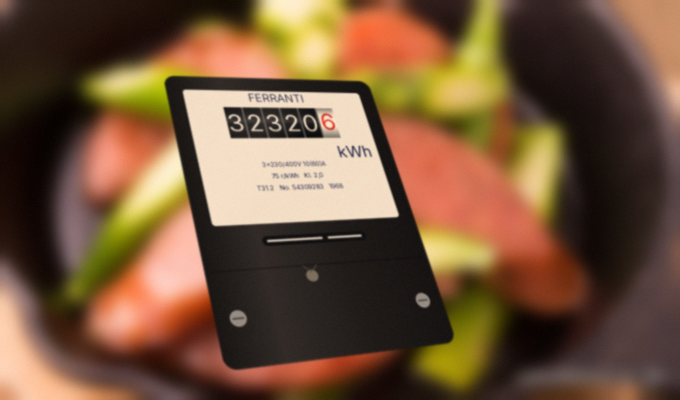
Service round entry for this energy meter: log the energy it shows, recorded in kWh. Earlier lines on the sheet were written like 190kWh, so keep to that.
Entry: 32320.6kWh
